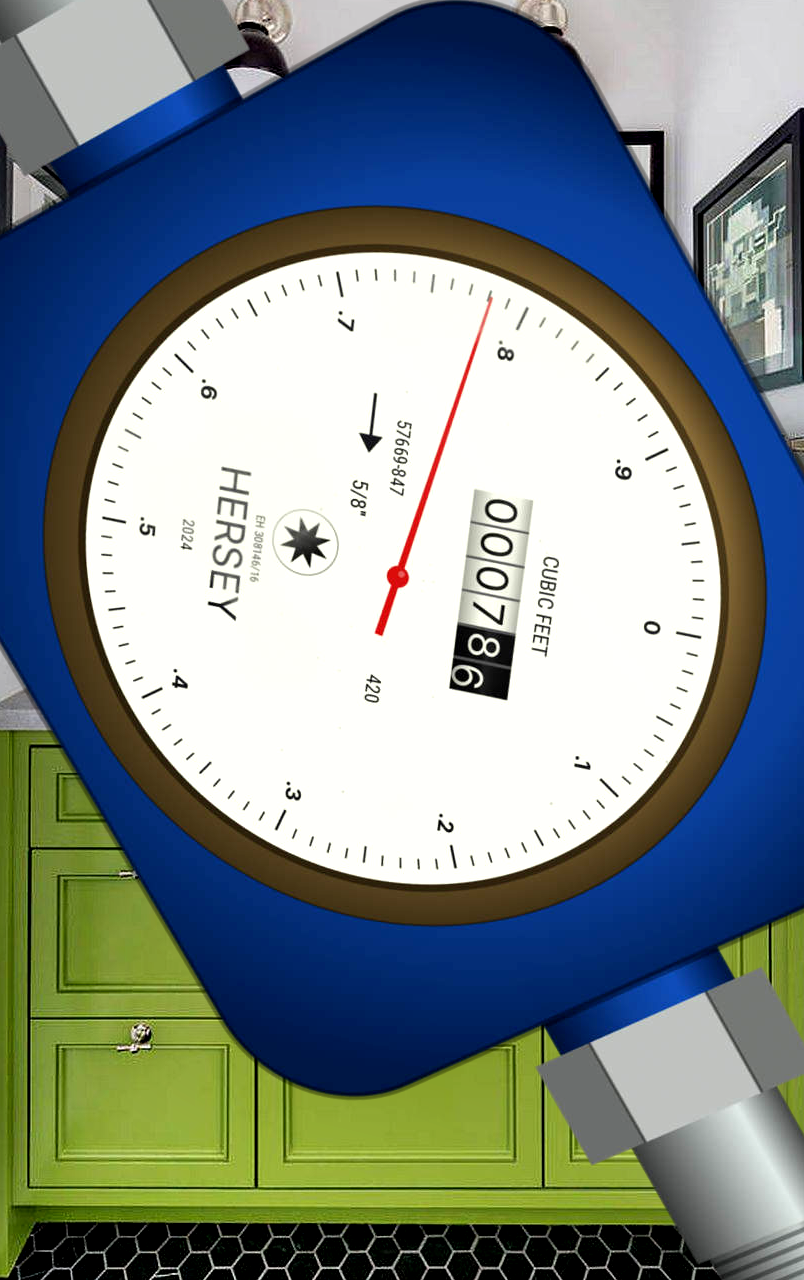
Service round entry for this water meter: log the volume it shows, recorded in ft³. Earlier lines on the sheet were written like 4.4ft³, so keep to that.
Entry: 785.78ft³
